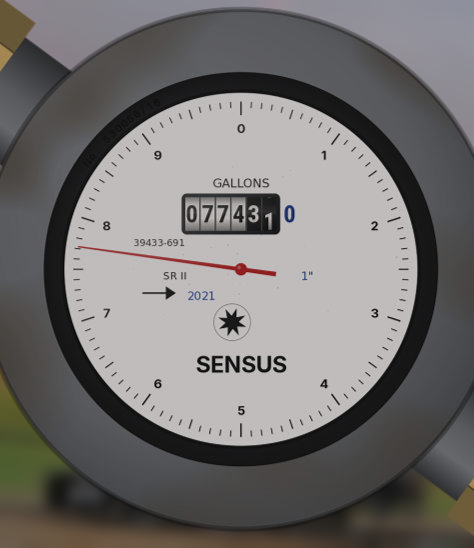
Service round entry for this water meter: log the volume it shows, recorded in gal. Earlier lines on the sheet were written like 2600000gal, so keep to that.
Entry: 774307.7gal
